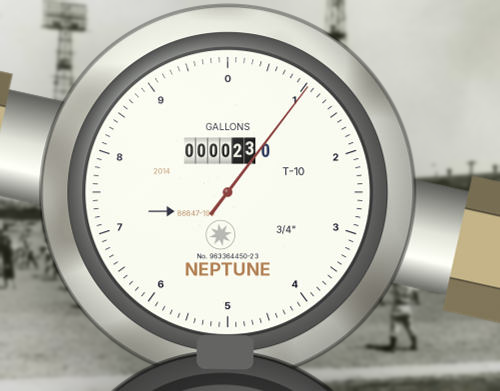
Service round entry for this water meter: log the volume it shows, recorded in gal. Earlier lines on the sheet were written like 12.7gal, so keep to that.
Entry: 231.0gal
